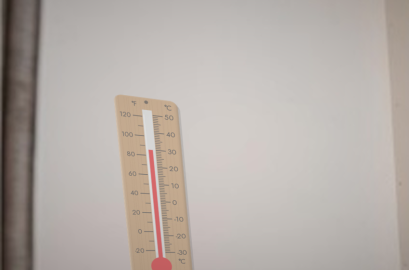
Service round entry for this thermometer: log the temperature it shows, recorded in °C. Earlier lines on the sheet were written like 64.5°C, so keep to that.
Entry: 30°C
